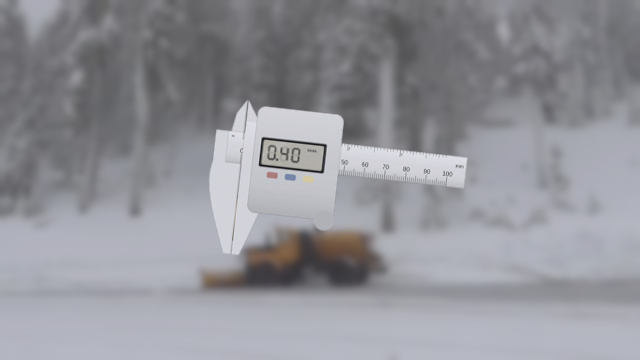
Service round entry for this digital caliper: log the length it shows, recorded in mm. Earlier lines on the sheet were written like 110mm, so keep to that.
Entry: 0.40mm
